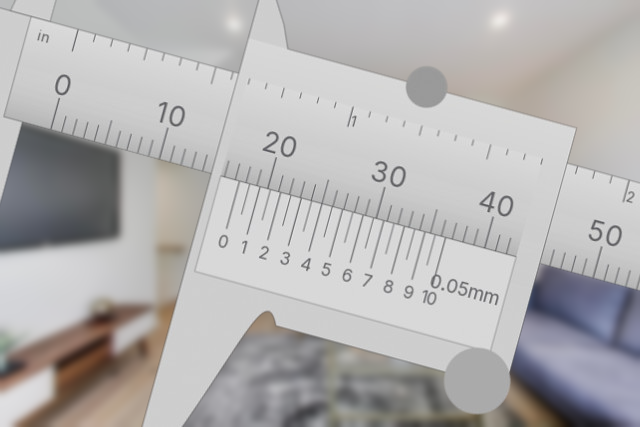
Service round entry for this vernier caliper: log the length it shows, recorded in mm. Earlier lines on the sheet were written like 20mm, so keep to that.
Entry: 17.4mm
